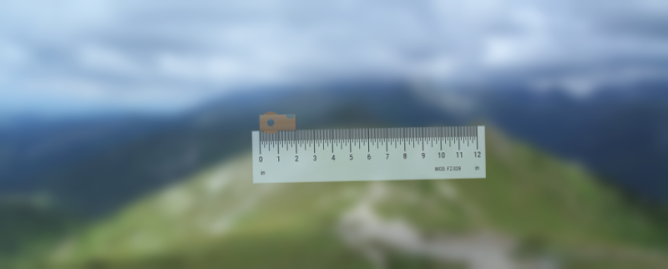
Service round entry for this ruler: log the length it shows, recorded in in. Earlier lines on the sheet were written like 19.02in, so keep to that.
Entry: 2in
